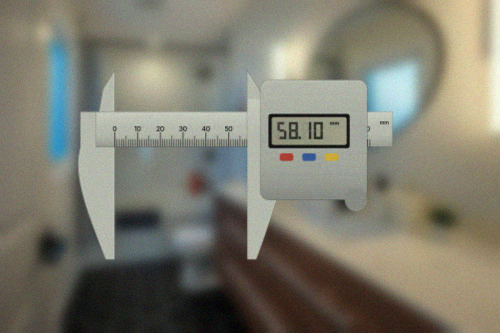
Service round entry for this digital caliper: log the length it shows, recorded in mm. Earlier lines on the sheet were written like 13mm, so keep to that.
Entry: 58.10mm
